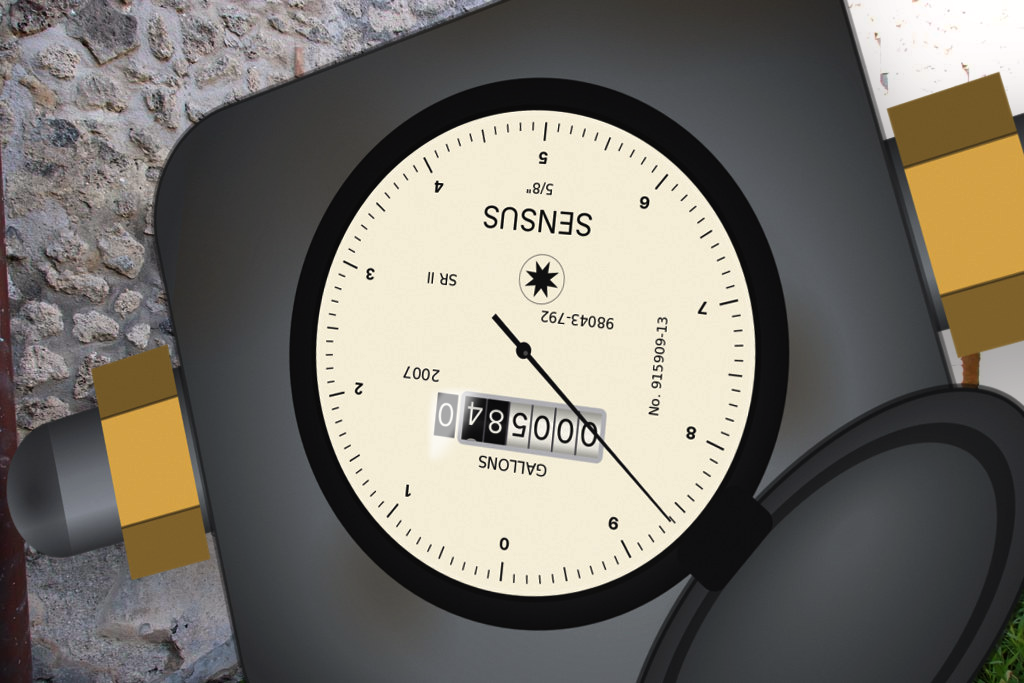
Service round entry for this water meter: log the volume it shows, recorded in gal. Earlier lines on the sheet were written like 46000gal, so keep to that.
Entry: 5838.6gal
